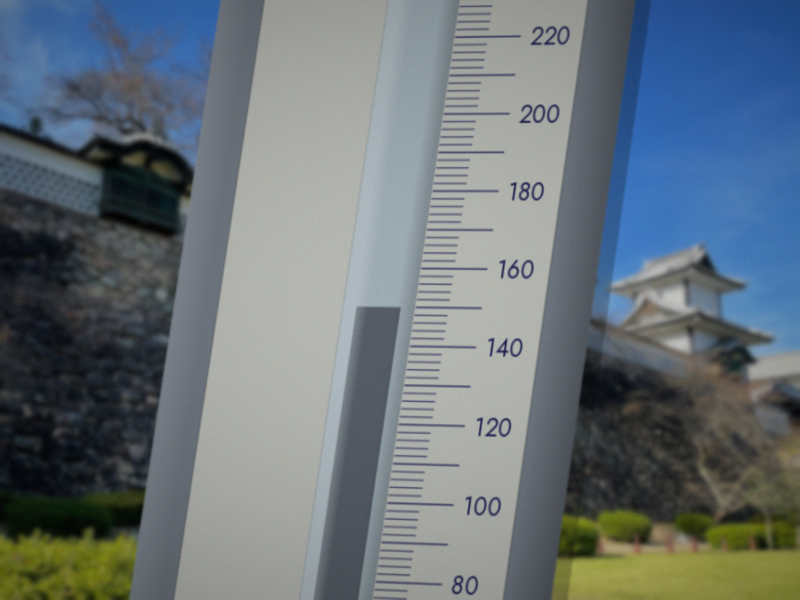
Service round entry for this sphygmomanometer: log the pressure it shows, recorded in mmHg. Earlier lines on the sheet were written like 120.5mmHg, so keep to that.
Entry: 150mmHg
